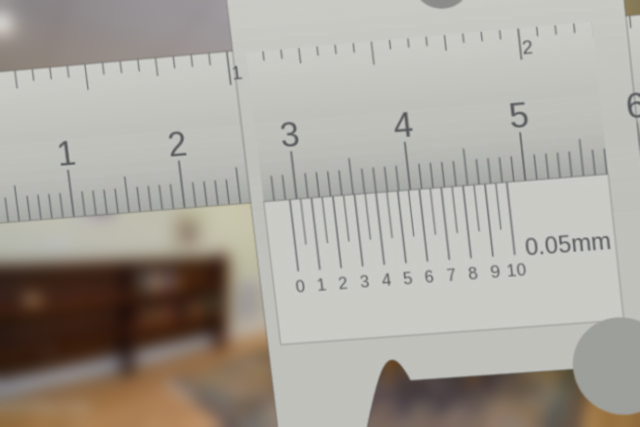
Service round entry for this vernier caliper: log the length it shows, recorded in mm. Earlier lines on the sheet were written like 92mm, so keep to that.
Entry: 29.4mm
